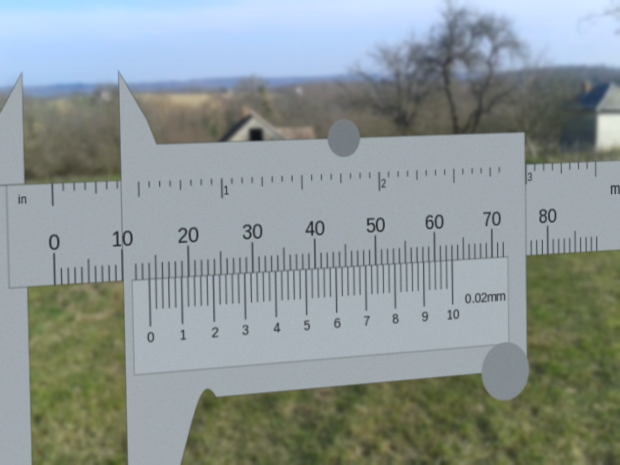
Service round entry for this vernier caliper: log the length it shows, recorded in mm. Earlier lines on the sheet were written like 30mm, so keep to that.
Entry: 14.0mm
